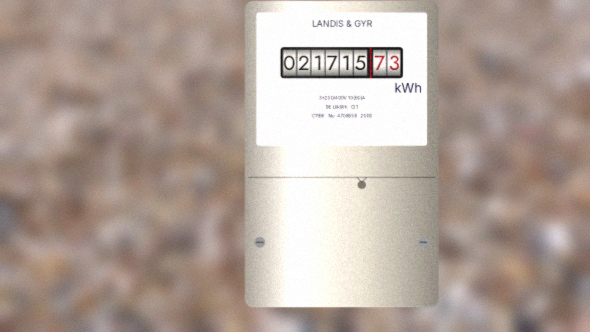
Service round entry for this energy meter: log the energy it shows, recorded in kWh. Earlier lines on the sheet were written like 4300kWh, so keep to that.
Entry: 21715.73kWh
